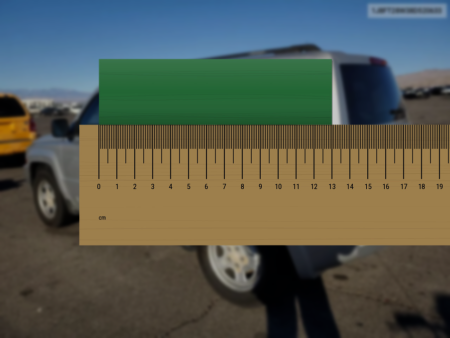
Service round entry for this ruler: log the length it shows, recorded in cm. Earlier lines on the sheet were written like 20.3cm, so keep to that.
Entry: 13cm
